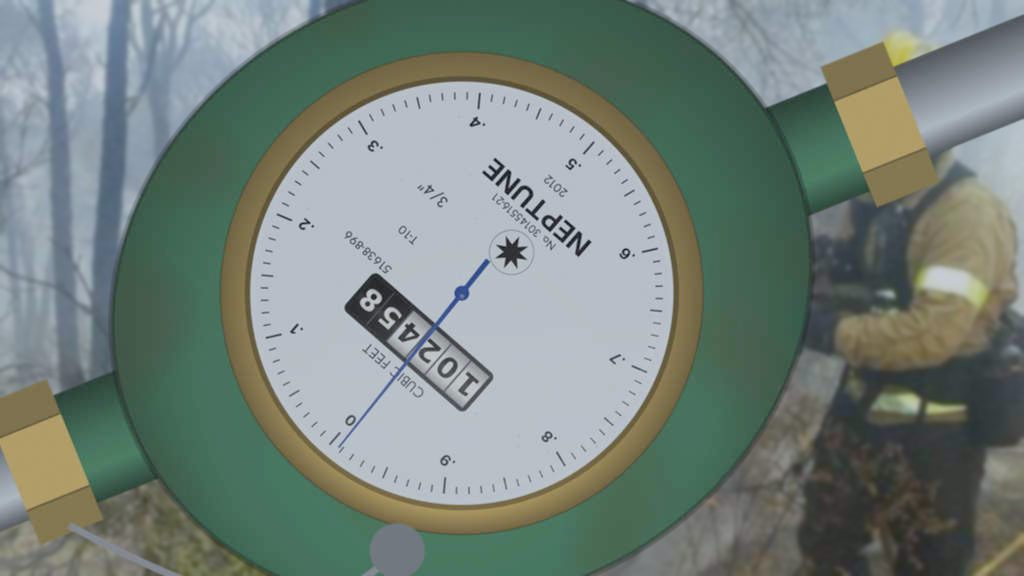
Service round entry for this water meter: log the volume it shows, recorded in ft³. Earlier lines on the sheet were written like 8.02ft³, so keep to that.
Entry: 102457.99ft³
